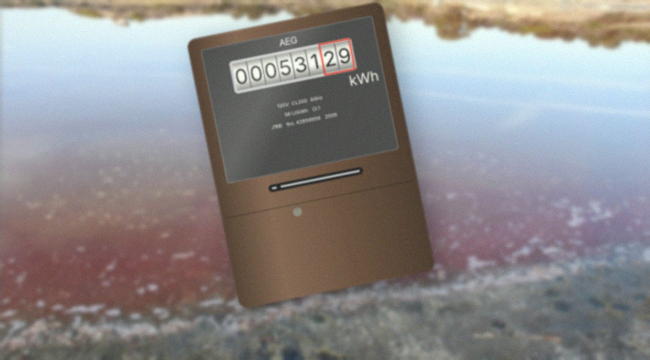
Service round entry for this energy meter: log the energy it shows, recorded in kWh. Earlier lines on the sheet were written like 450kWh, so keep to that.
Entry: 531.29kWh
